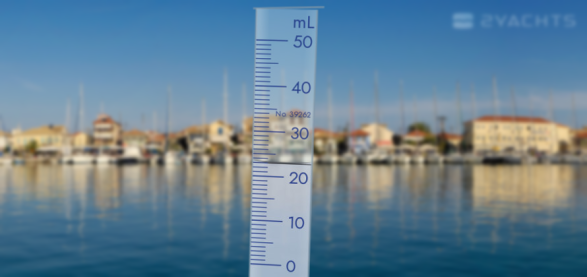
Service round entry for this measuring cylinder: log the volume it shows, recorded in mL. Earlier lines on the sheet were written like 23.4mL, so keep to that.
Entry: 23mL
